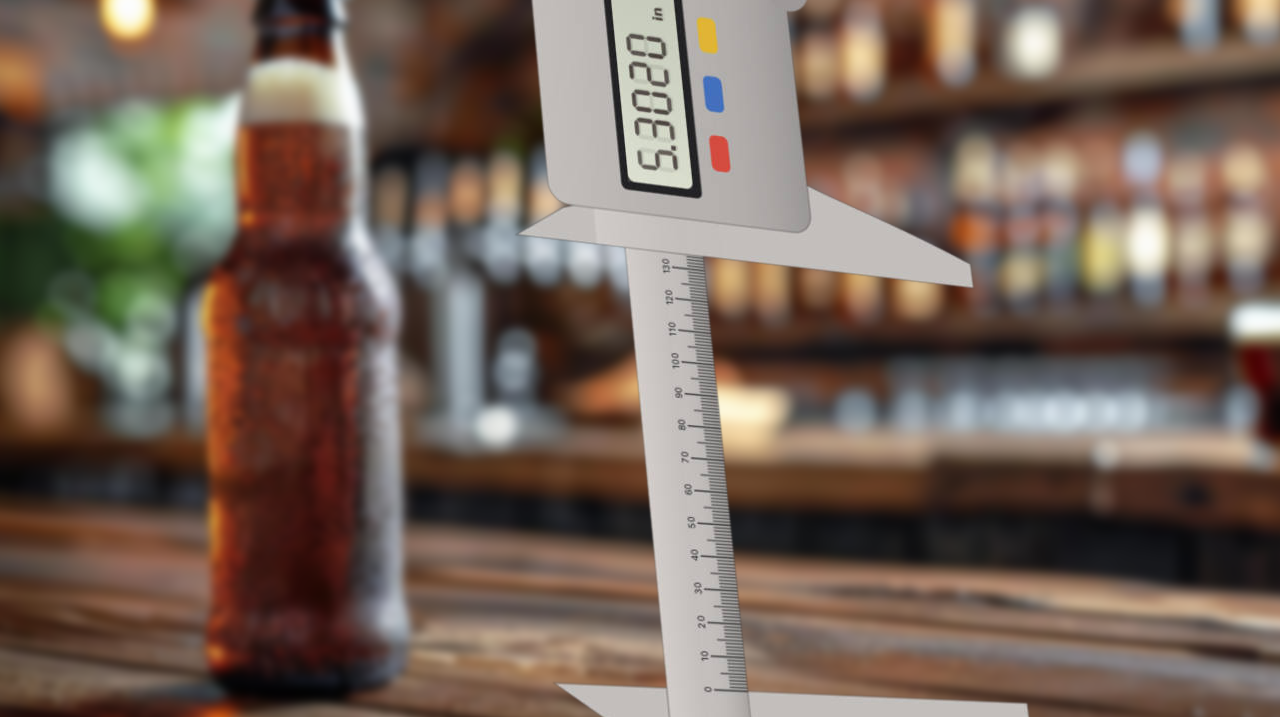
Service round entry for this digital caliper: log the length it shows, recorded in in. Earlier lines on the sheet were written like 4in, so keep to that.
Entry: 5.3020in
